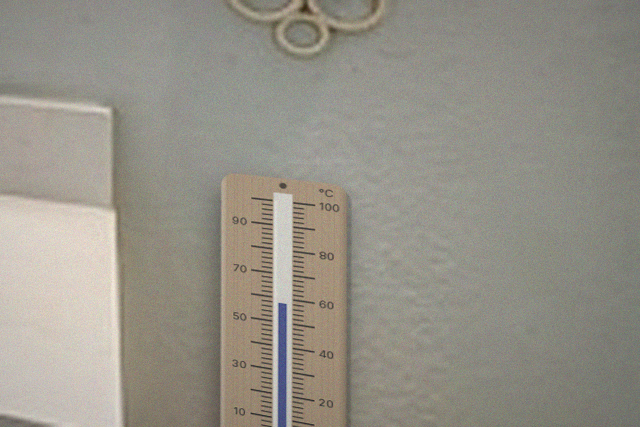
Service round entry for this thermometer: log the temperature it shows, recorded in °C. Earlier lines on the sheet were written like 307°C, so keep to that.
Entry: 58°C
